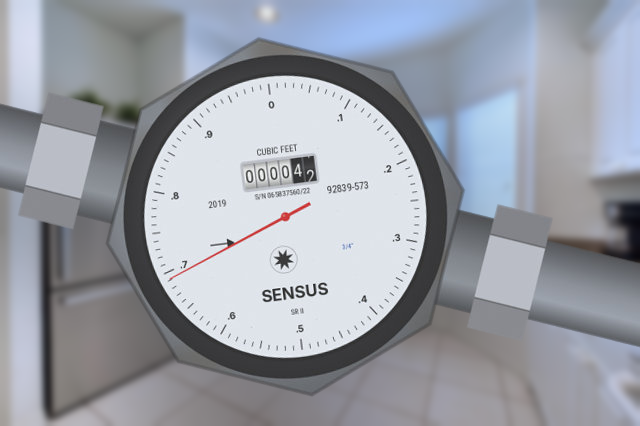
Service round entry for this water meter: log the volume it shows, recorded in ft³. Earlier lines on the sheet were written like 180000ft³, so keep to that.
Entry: 41.69ft³
